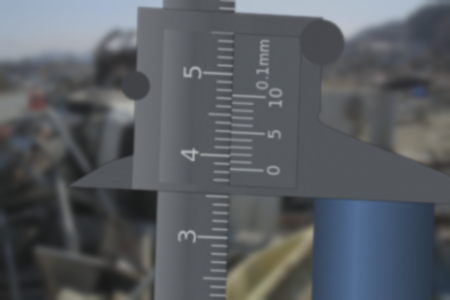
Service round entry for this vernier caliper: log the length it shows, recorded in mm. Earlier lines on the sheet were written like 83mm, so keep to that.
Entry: 38.4mm
